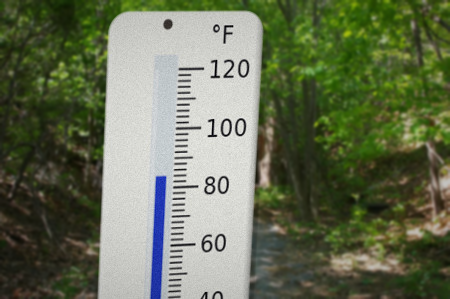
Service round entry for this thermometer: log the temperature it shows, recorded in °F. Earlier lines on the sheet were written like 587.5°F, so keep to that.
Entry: 84°F
